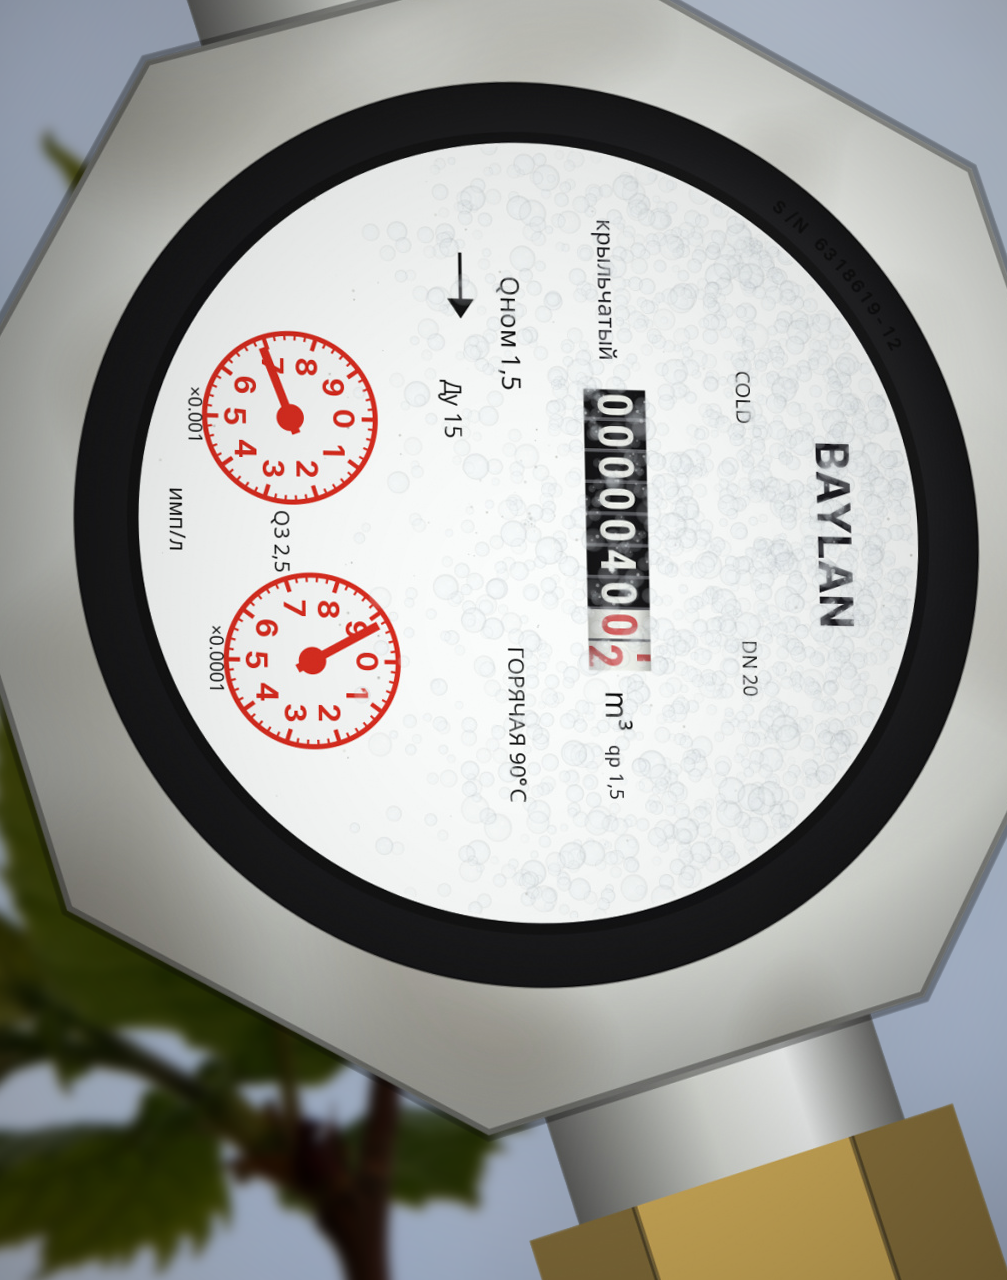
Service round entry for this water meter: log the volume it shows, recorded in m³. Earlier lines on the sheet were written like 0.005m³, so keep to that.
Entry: 40.0169m³
